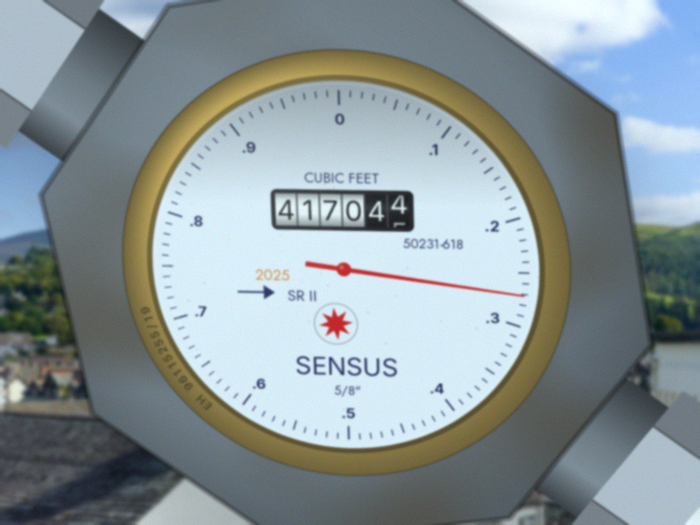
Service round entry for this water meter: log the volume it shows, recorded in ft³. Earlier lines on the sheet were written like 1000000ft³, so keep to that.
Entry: 417044.27ft³
